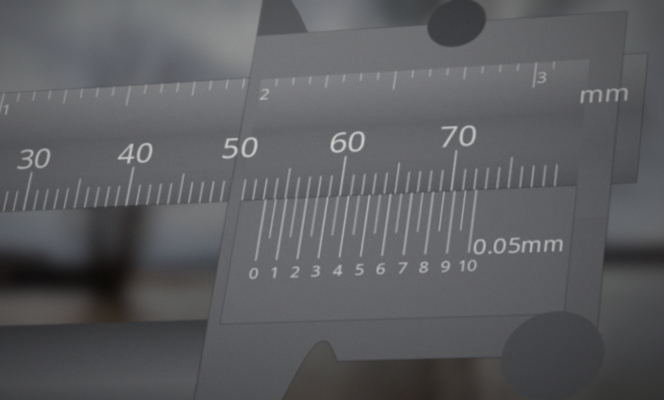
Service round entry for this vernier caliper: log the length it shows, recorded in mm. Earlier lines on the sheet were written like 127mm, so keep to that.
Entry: 53.2mm
